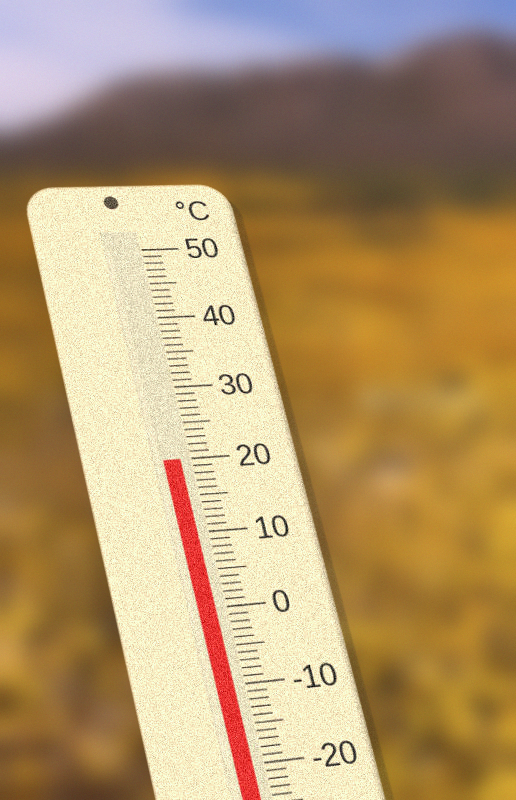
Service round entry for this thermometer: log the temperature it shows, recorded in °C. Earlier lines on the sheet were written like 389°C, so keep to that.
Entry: 20°C
